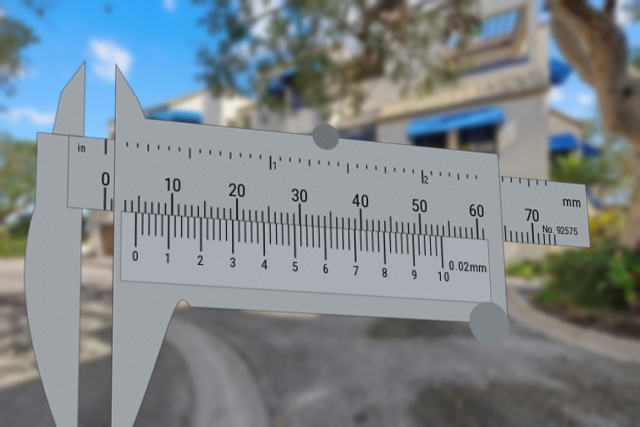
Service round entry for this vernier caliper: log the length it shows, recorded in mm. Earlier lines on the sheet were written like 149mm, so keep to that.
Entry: 4.6mm
